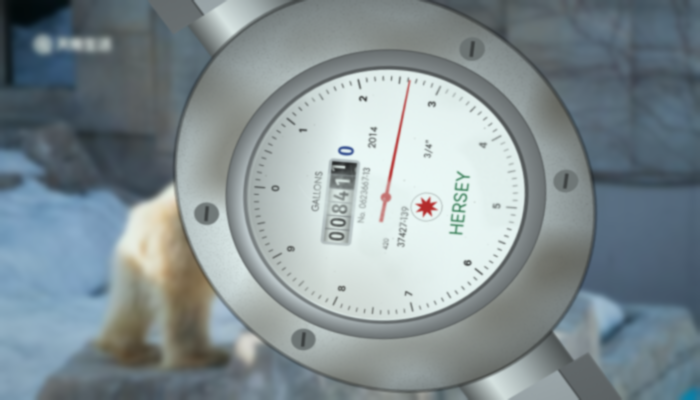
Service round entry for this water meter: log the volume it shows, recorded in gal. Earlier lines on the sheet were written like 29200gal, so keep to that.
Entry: 84112.6gal
